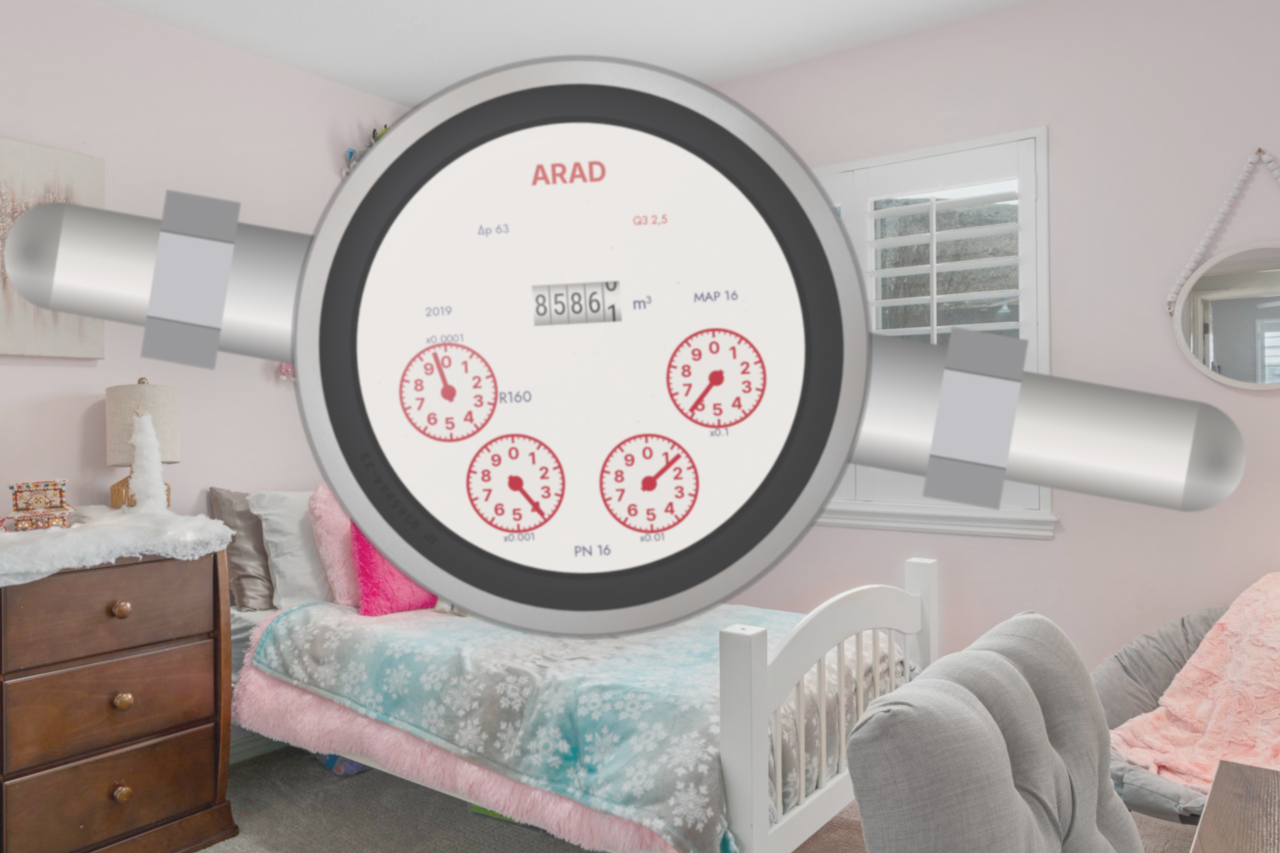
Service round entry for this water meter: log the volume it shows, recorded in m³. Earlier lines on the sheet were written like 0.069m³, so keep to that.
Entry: 85860.6139m³
